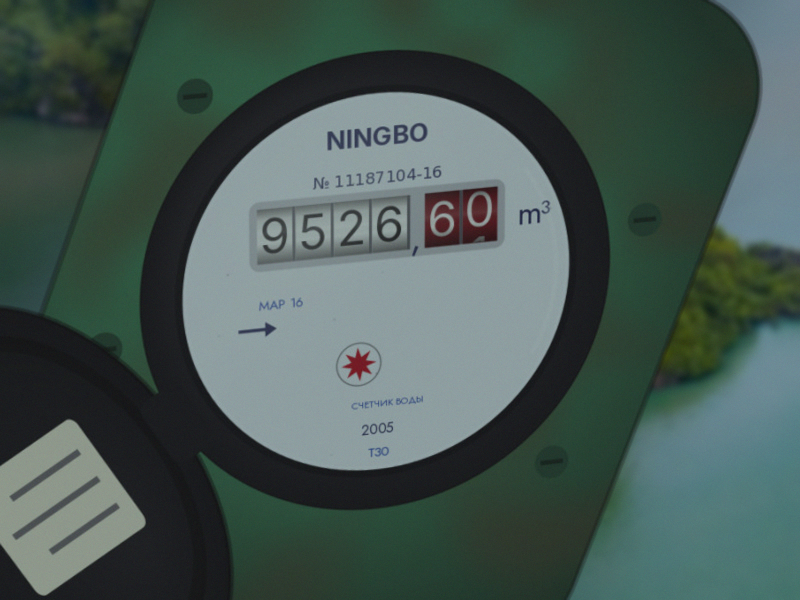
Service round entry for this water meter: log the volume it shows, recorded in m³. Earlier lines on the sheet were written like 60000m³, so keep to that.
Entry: 9526.60m³
